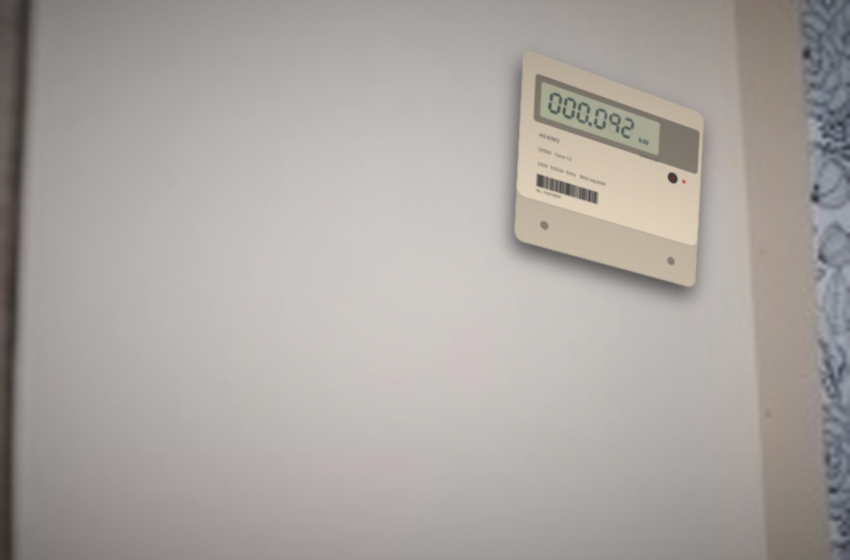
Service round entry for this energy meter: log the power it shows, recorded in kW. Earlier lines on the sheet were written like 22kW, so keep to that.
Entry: 0.092kW
